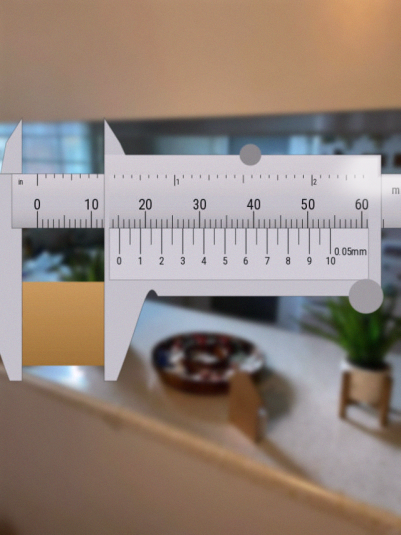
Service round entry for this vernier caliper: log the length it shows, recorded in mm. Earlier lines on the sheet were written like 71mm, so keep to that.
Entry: 15.2mm
